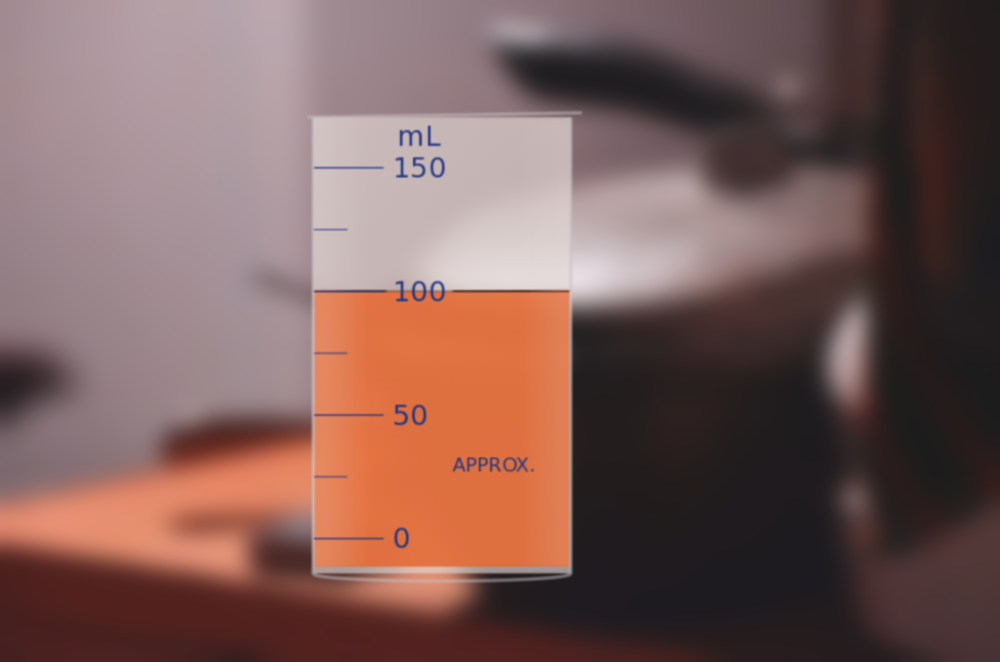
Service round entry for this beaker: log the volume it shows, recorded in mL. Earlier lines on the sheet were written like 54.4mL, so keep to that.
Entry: 100mL
